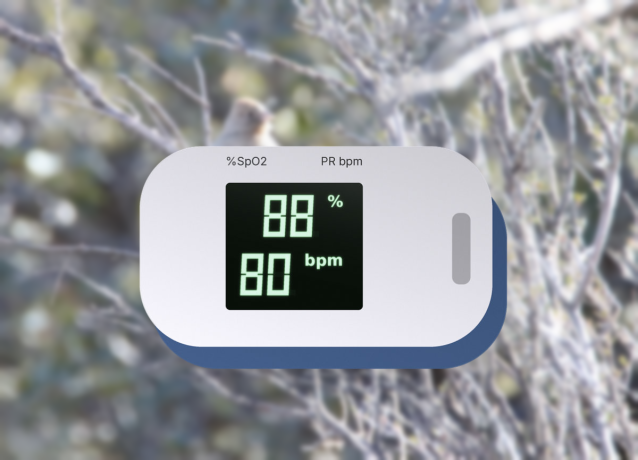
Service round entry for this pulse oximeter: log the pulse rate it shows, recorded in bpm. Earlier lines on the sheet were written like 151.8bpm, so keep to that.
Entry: 80bpm
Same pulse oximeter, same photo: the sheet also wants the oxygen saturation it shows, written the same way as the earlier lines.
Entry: 88%
